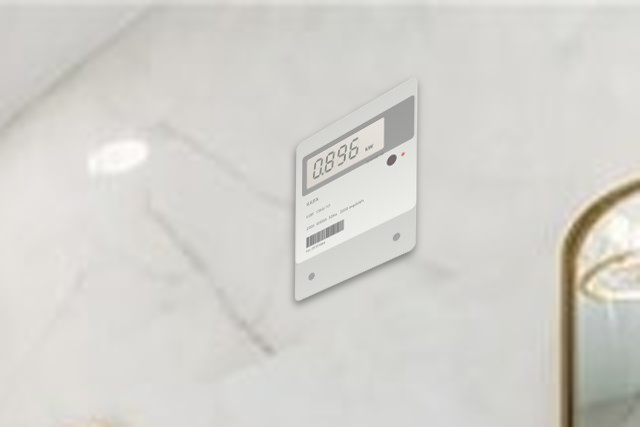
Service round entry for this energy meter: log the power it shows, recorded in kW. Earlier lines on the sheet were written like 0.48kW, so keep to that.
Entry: 0.896kW
